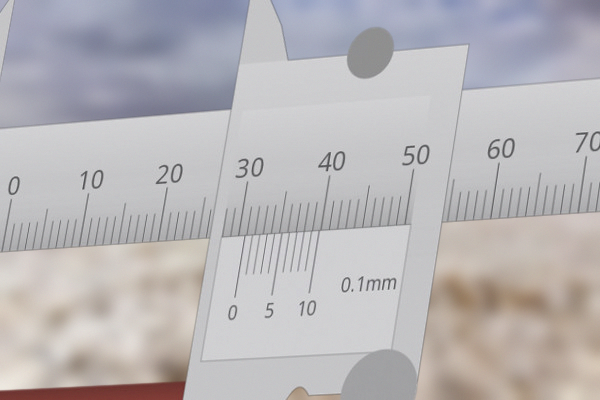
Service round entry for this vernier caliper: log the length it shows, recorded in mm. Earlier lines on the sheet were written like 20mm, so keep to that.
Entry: 30.8mm
